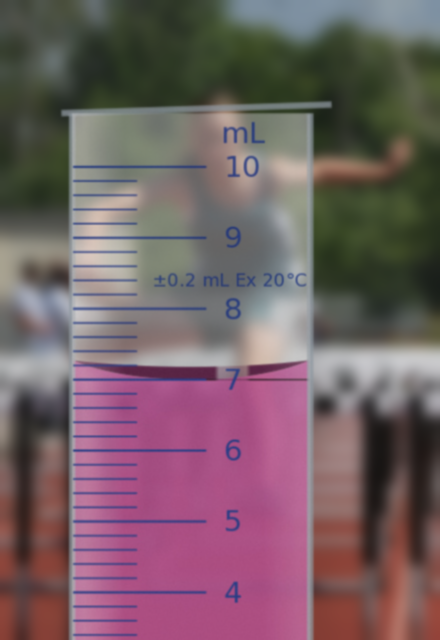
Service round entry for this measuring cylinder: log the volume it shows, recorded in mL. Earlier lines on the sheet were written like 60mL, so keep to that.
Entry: 7mL
